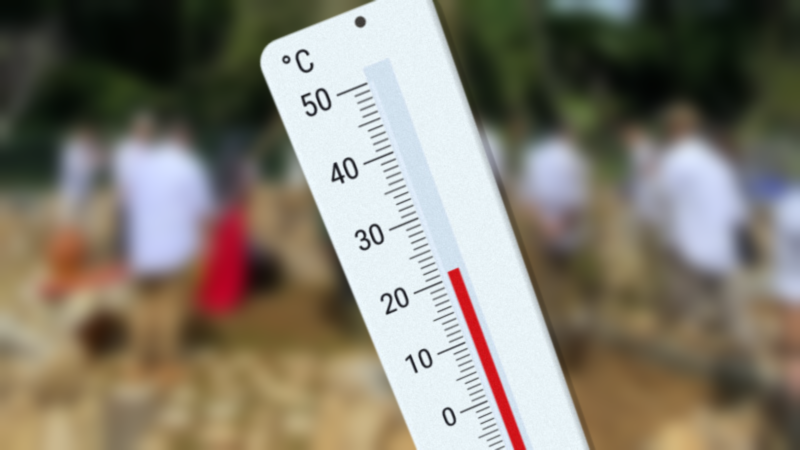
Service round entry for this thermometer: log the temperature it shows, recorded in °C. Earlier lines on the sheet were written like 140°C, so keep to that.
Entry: 21°C
